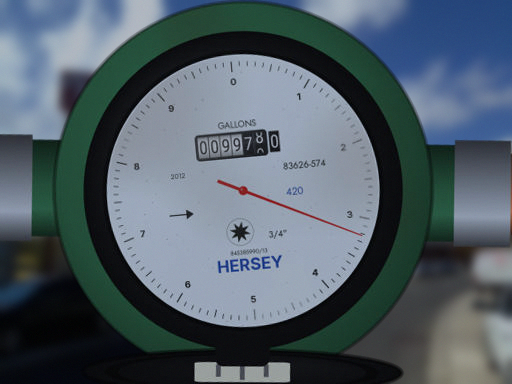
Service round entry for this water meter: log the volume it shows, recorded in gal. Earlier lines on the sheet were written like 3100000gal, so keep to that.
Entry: 99783.2gal
